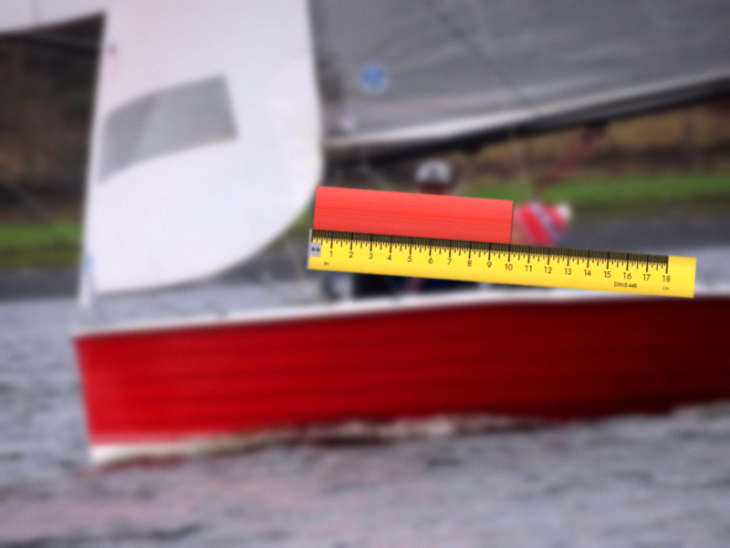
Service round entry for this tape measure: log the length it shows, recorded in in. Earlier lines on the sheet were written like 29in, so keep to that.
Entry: 10in
